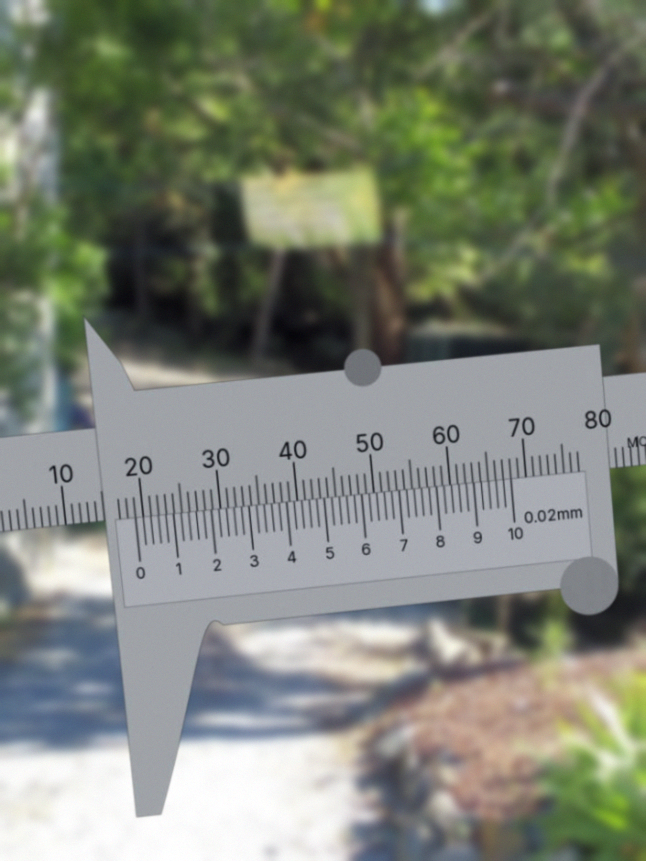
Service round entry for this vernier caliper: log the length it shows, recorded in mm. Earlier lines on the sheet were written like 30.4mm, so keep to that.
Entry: 19.0mm
